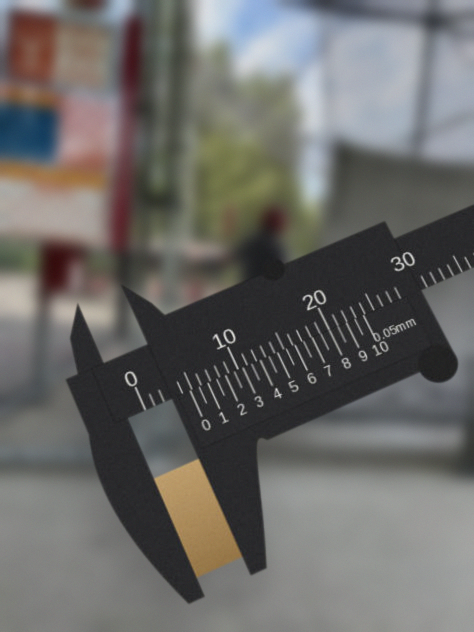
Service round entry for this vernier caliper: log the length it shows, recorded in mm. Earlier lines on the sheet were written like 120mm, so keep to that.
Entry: 4.8mm
